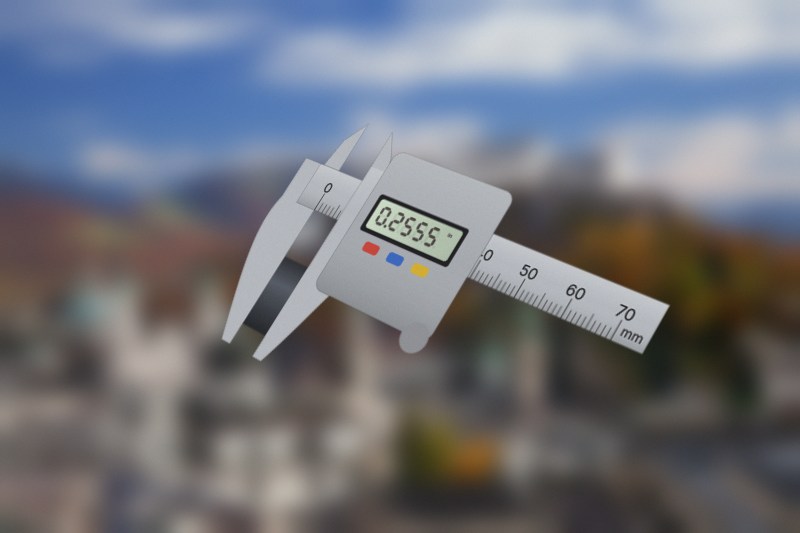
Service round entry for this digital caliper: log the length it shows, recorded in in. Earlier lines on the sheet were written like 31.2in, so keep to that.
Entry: 0.2555in
